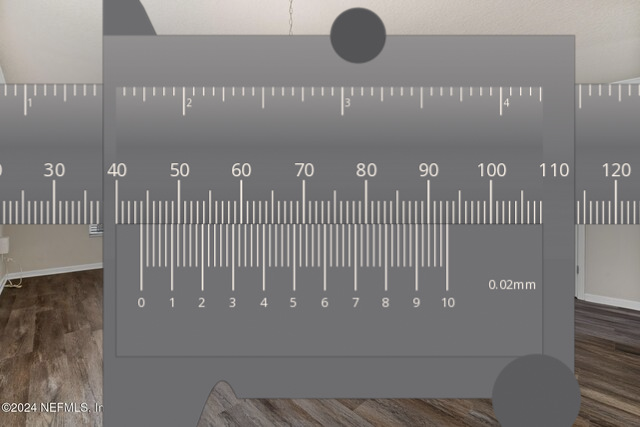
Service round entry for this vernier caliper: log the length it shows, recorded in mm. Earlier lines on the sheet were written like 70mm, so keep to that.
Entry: 44.0mm
